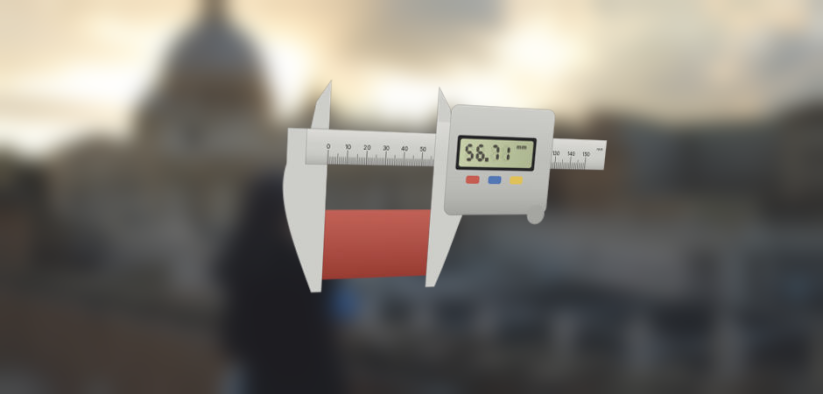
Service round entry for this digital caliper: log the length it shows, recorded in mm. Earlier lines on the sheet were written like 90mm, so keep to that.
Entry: 56.71mm
